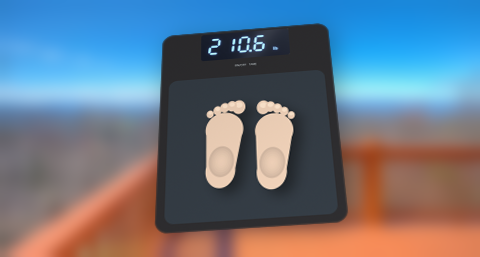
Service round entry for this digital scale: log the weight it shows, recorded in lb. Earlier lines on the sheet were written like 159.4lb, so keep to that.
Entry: 210.6lb
